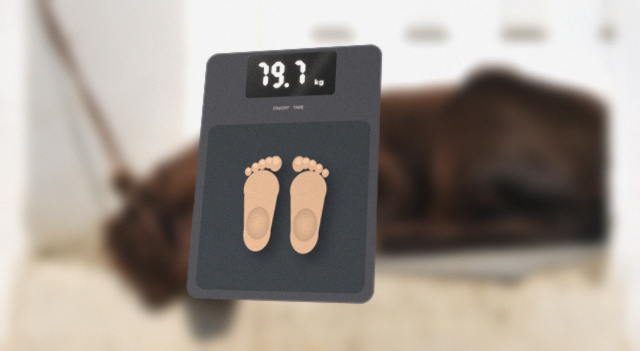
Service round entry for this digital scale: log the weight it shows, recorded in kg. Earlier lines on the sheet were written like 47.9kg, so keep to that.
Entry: 79.7kg
